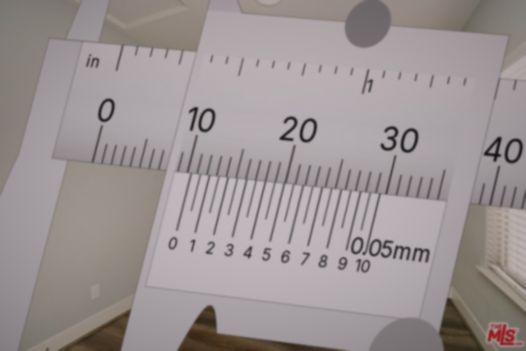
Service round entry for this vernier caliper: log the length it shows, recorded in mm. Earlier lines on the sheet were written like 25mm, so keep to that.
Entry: 10.4mm
